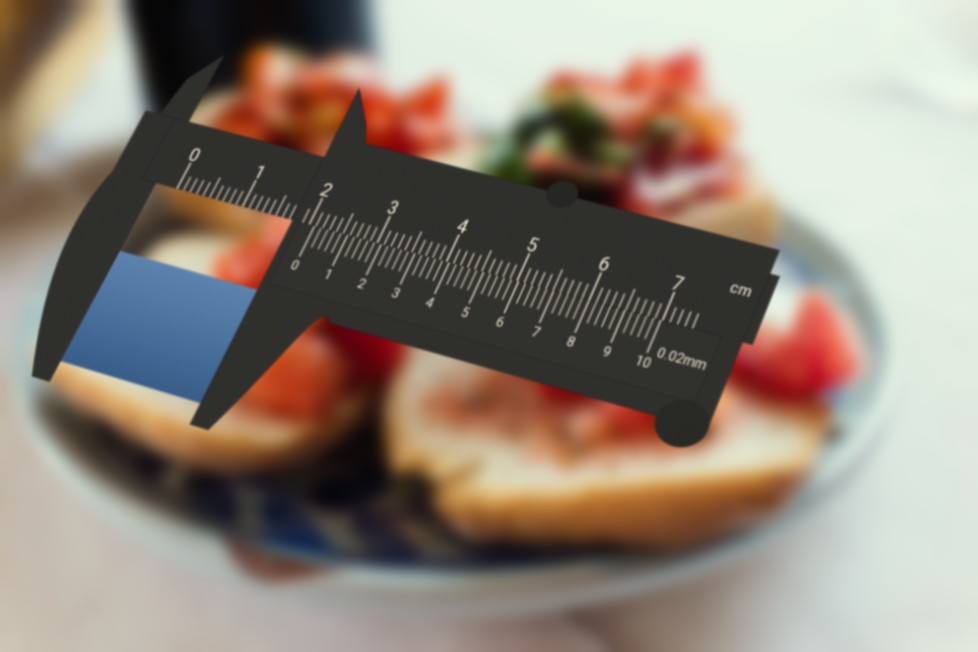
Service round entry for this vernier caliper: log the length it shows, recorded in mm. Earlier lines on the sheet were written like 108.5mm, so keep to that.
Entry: 20.8mm
